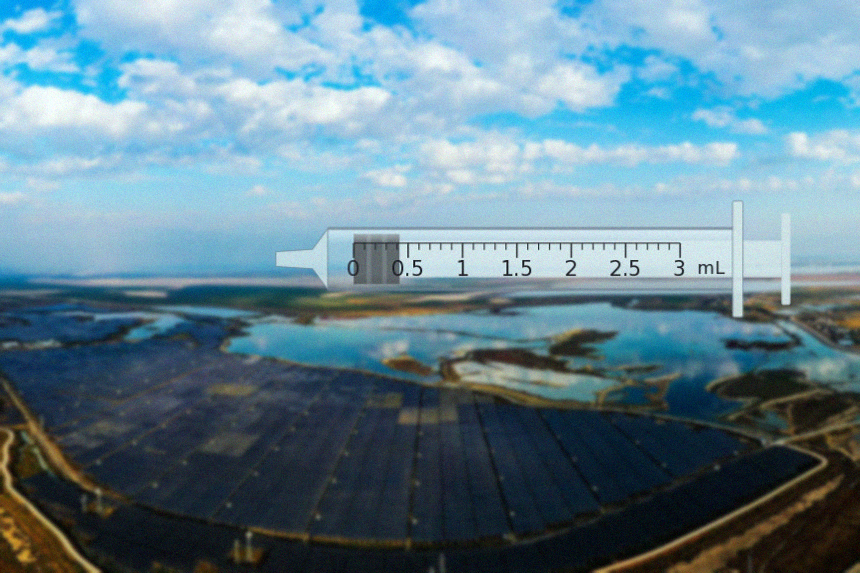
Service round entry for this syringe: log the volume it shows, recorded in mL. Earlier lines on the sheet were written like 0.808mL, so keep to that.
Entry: 0mL
